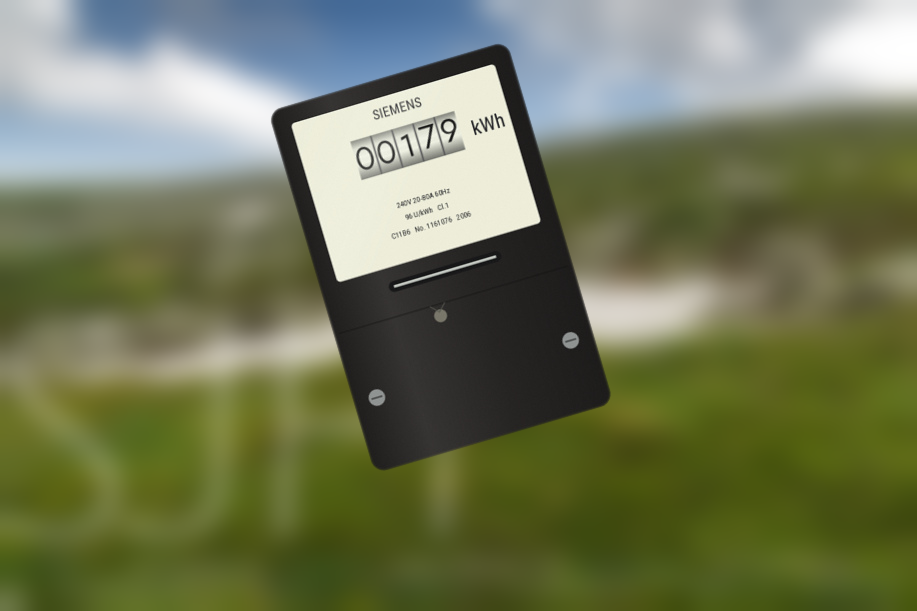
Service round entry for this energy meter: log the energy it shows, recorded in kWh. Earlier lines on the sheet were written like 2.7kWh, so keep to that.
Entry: 179kWh
